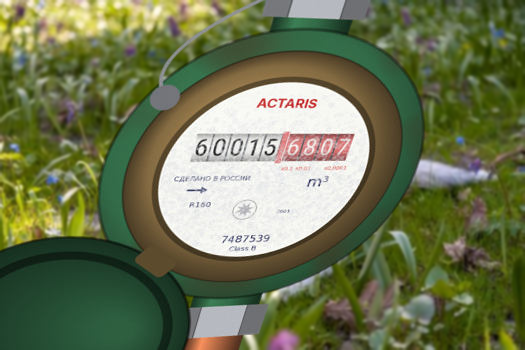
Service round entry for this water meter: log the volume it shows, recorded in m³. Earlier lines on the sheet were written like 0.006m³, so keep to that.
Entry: 60015.6807m³
